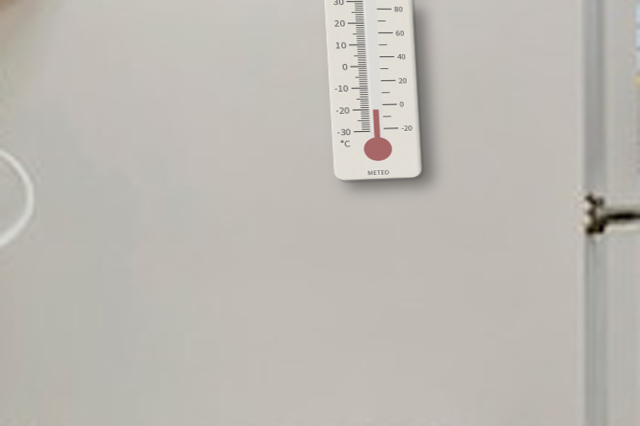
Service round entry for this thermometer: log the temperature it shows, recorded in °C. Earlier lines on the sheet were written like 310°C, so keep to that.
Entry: -20°C
